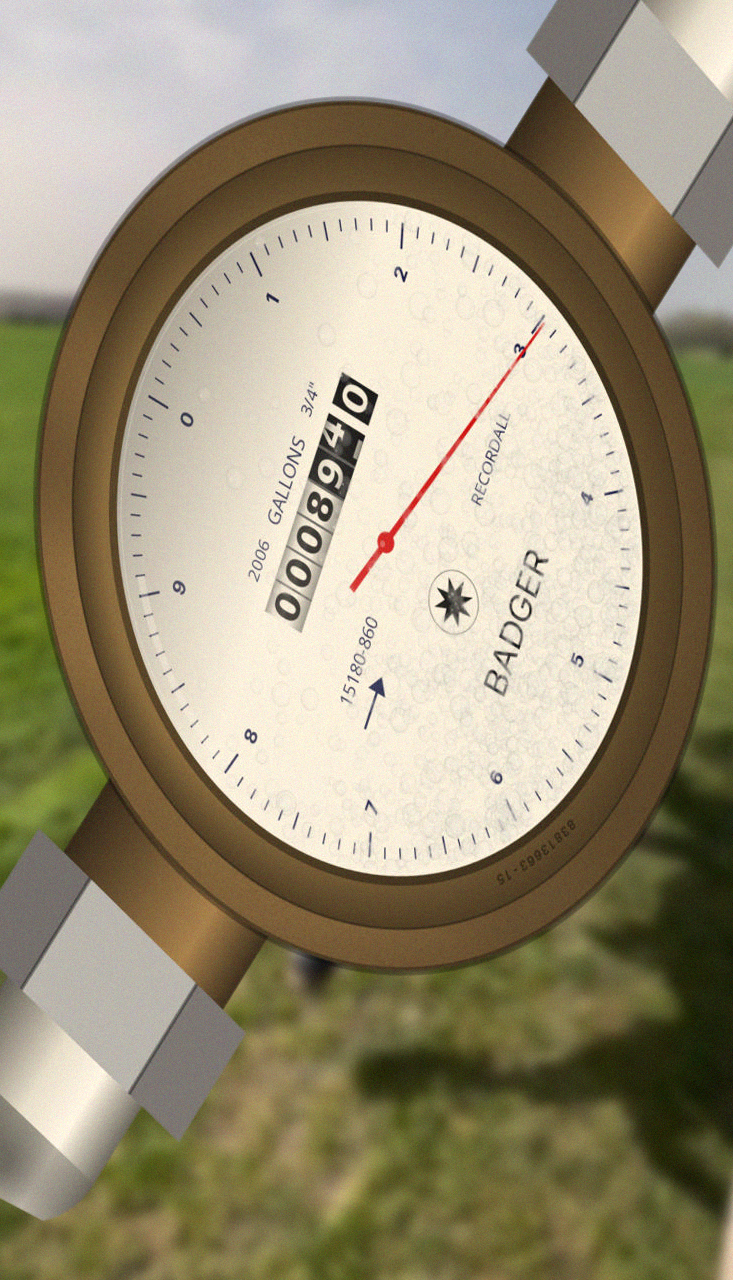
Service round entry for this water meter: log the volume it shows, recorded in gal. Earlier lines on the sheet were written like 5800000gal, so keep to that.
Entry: 8943.0gal
